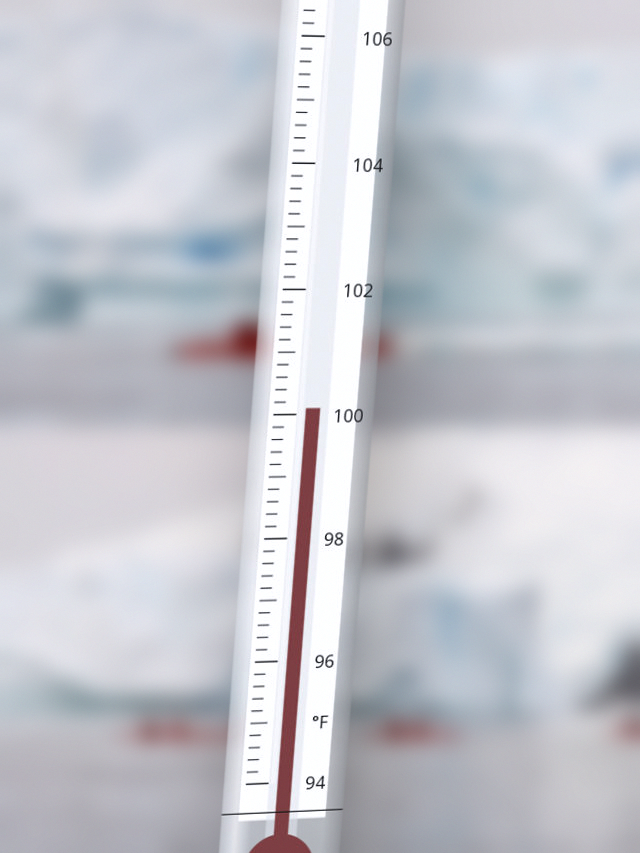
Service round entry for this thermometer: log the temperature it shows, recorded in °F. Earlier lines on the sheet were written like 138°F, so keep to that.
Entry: 100.1°F
